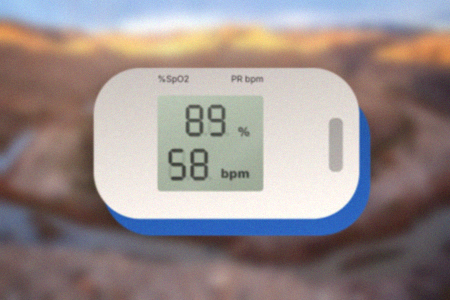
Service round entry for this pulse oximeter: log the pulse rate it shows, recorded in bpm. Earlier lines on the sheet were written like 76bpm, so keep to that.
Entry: 58bpm
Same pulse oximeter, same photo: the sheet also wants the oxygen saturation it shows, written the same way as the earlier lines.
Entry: 89%
